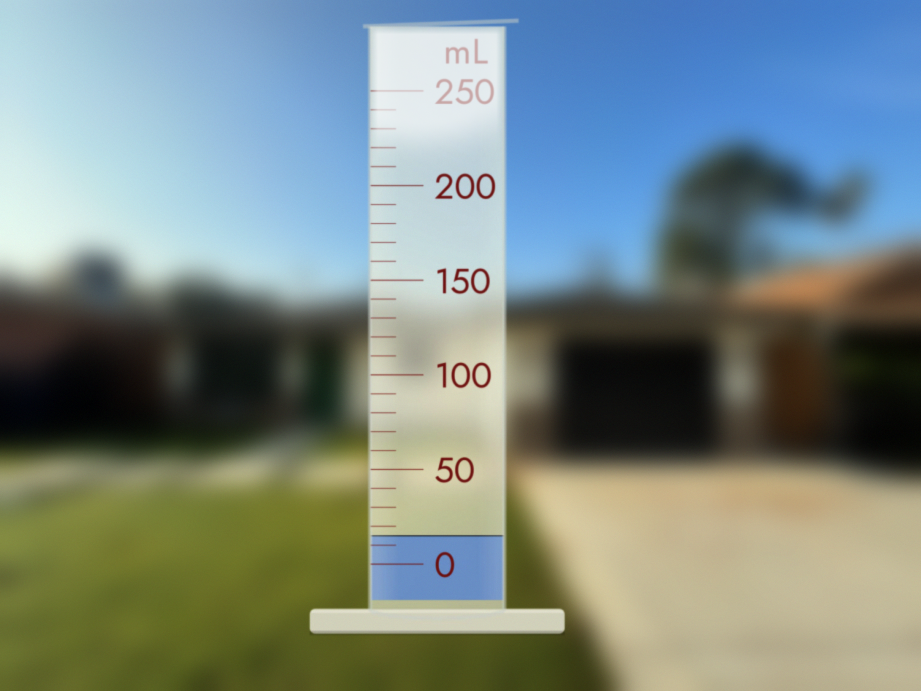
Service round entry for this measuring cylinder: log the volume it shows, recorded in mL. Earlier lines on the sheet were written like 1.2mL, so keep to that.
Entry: 15mL
